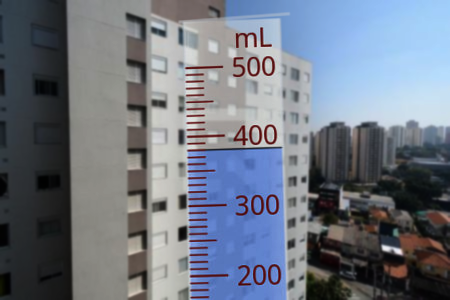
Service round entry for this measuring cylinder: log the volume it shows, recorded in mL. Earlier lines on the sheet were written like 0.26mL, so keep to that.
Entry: 380mL
